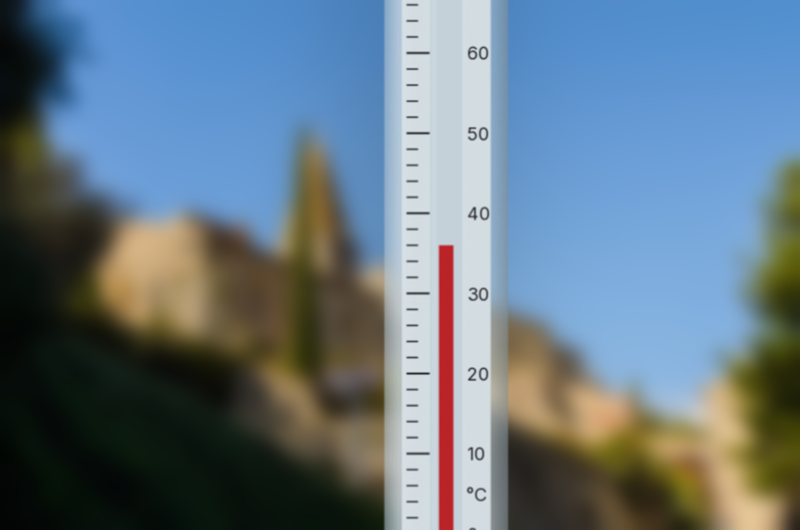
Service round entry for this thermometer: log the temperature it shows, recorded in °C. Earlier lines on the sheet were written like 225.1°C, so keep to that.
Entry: 36°C
